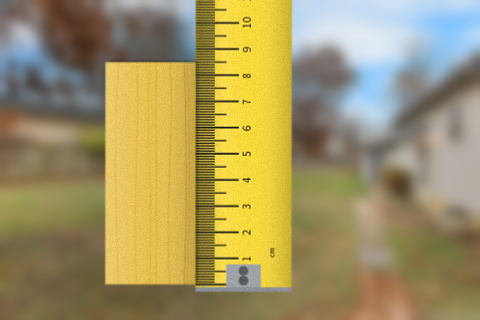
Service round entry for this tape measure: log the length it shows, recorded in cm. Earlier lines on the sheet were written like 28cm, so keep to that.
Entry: 8.5cm
